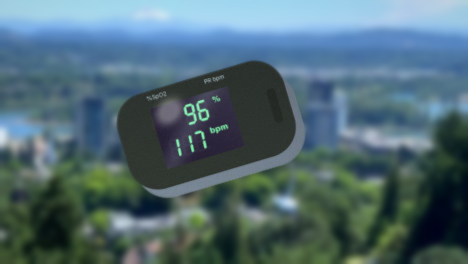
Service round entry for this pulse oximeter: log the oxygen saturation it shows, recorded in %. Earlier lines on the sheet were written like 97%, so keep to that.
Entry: 96%
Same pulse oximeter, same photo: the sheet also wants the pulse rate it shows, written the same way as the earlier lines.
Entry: 117bpm
